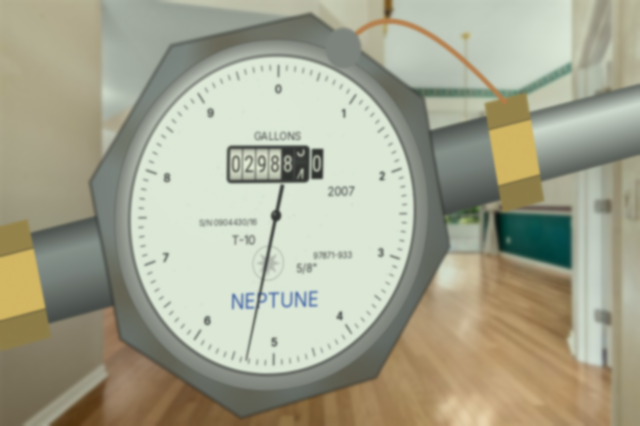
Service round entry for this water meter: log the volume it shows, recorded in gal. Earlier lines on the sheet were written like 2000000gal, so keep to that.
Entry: 298835.3gal
